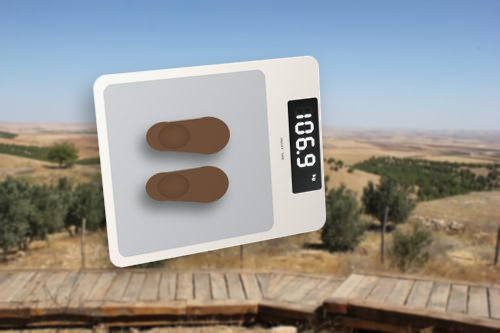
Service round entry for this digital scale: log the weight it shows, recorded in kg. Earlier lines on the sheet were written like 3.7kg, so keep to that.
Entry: 106.9kg
